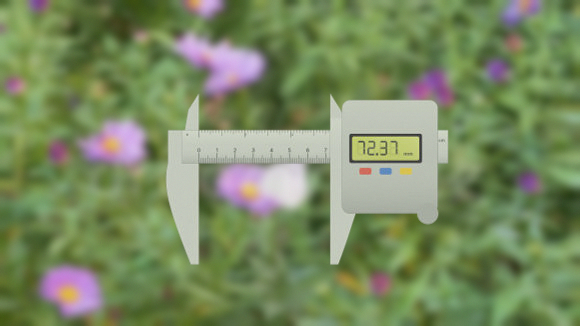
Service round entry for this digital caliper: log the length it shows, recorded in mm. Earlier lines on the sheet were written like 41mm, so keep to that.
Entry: 72.37mm
